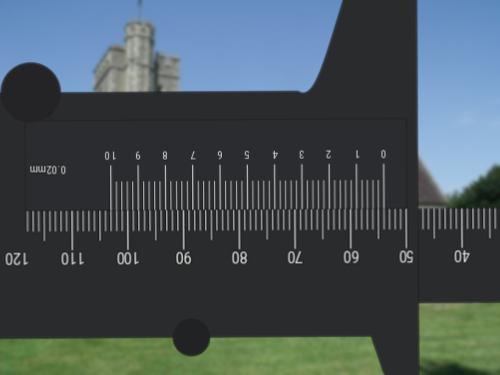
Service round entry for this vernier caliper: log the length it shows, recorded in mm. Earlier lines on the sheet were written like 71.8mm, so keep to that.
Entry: 54.0mm
